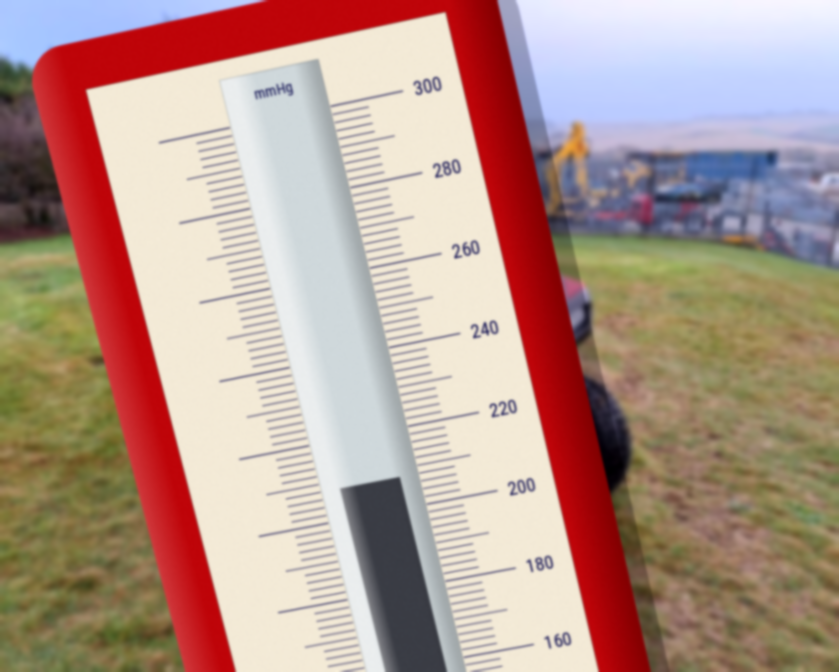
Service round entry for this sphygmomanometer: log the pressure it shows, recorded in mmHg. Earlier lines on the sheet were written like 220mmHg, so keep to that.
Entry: 208mmHg
